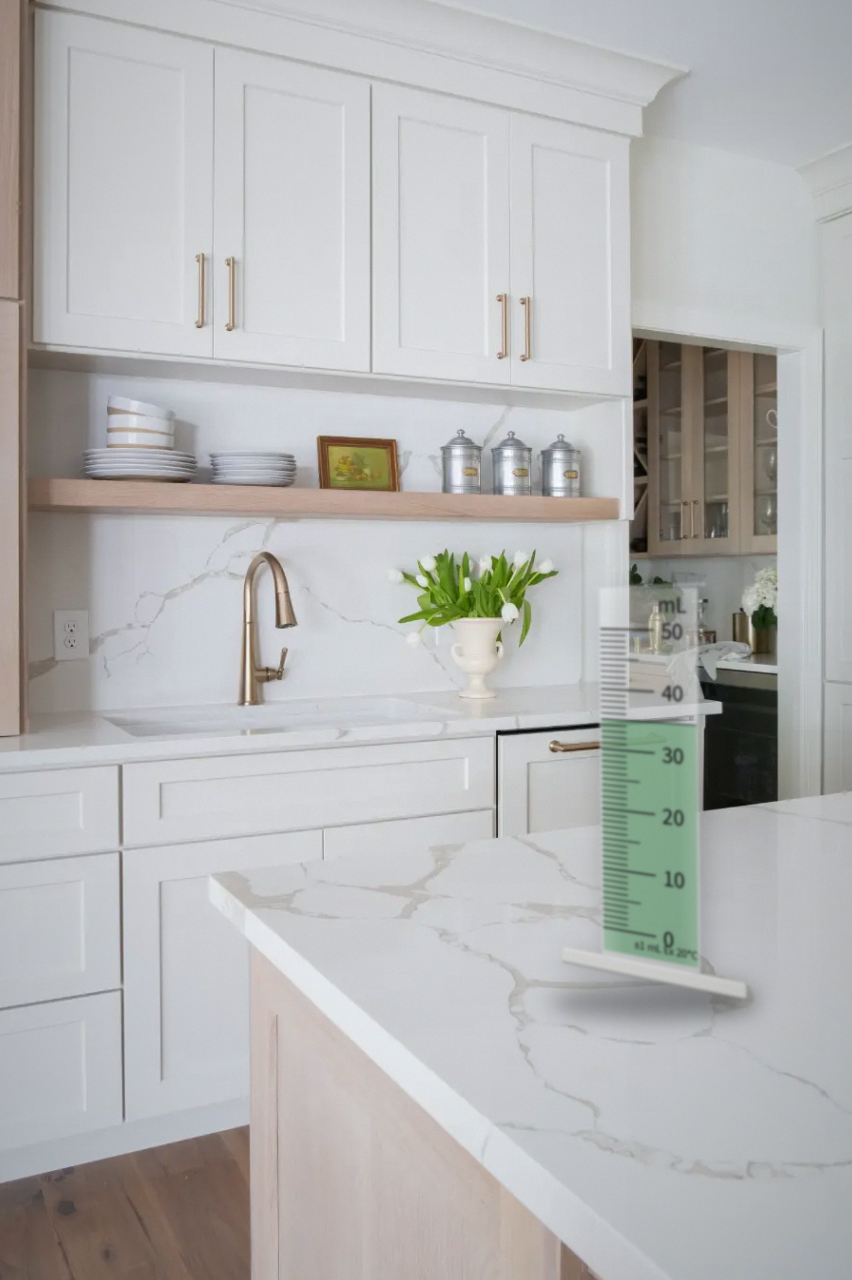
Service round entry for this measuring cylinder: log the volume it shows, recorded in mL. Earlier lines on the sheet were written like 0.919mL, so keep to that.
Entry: 35mL
